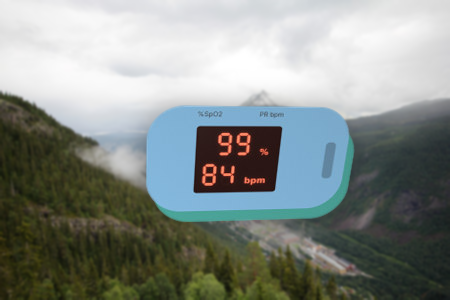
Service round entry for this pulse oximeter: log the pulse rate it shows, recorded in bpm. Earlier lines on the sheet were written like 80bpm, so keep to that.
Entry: 84bpm
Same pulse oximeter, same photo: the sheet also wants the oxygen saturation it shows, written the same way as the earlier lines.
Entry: 99%
